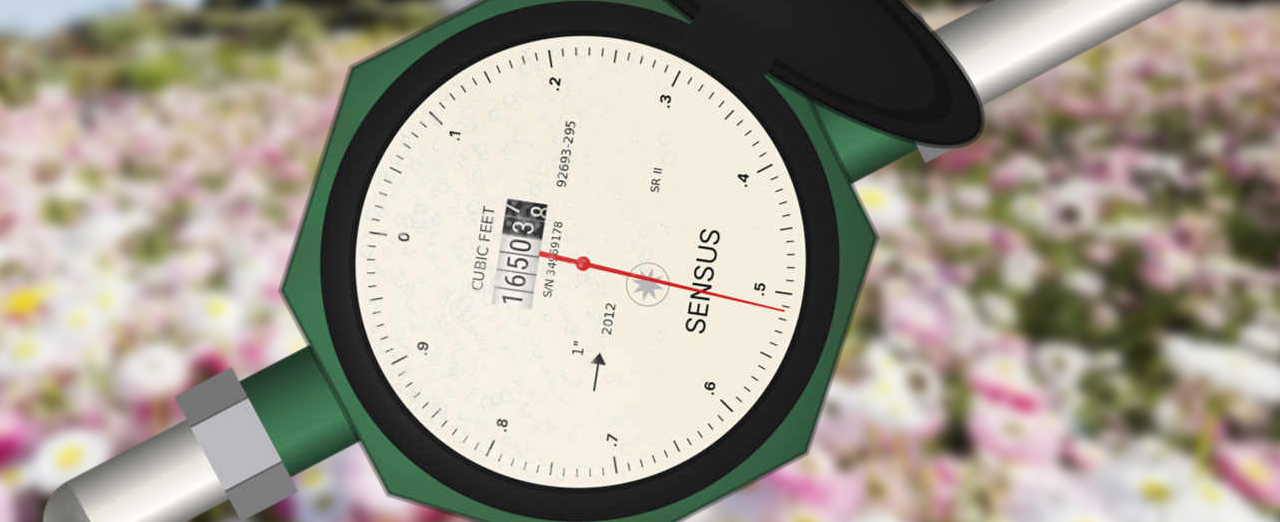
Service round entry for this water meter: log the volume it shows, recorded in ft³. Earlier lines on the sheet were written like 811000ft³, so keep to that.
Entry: 165037.51ft³
